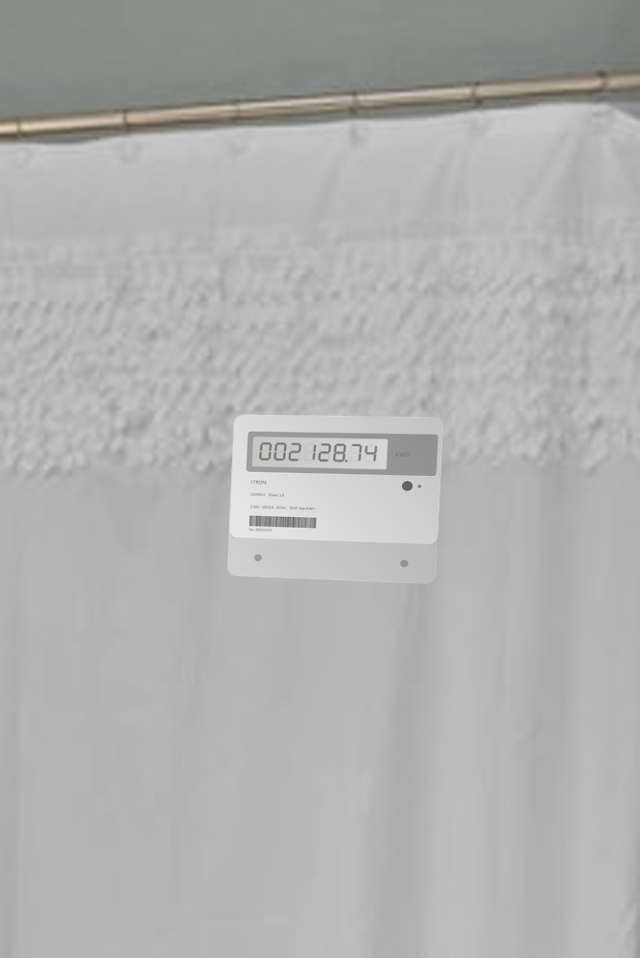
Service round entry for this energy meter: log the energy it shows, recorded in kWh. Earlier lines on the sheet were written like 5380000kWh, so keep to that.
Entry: 2128.74kWh
